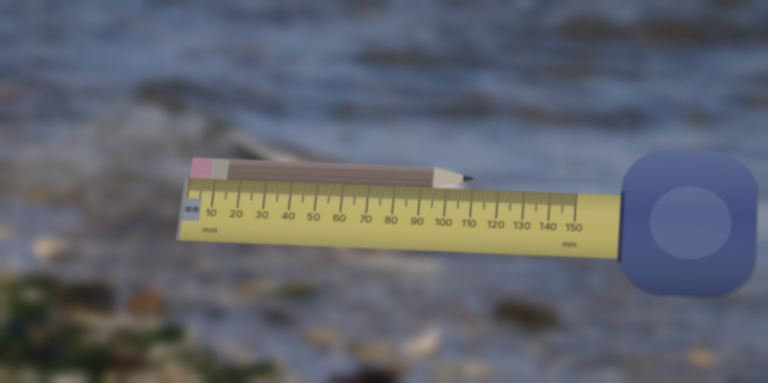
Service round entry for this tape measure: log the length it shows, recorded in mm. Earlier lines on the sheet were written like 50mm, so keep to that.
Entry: 110mm
